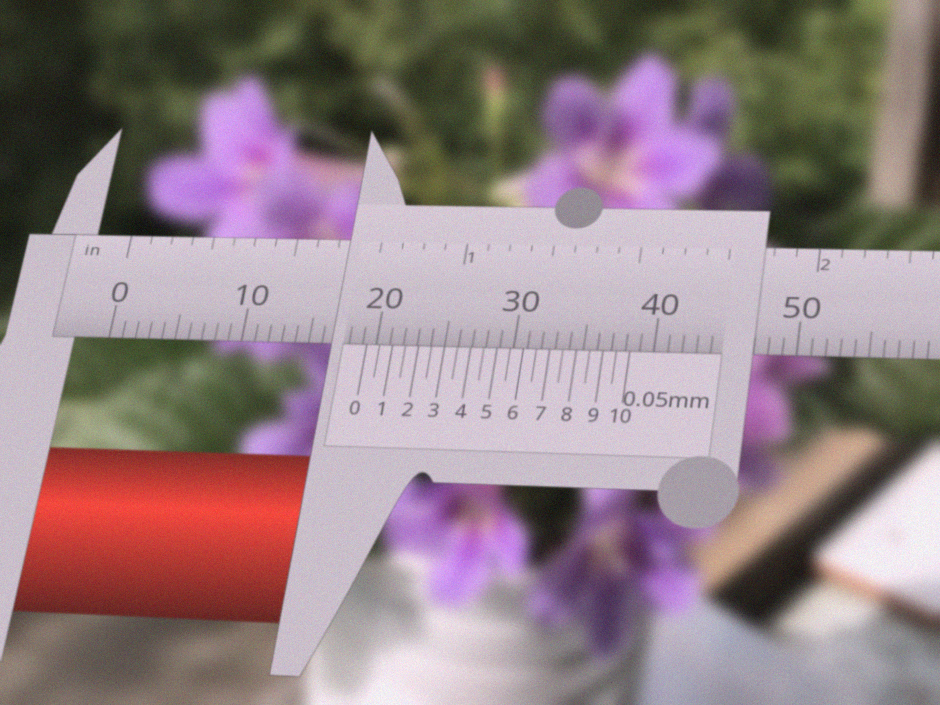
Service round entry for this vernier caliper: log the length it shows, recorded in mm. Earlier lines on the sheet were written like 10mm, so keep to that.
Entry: 19.3mm
